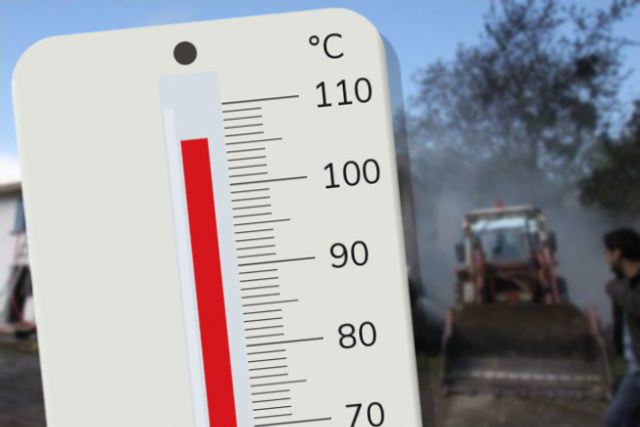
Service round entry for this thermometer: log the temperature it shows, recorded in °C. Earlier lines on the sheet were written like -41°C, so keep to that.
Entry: 106°C
